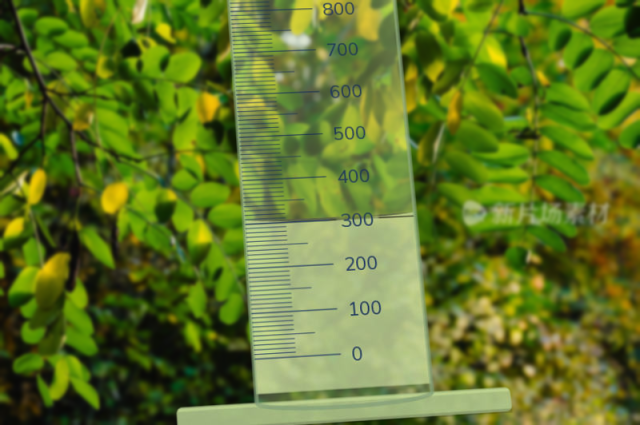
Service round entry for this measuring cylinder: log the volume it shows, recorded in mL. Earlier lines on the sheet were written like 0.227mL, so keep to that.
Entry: 300mL
